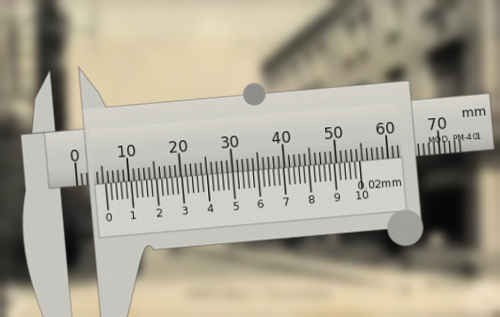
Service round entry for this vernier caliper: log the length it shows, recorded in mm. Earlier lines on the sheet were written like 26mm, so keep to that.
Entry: 5.5mm
